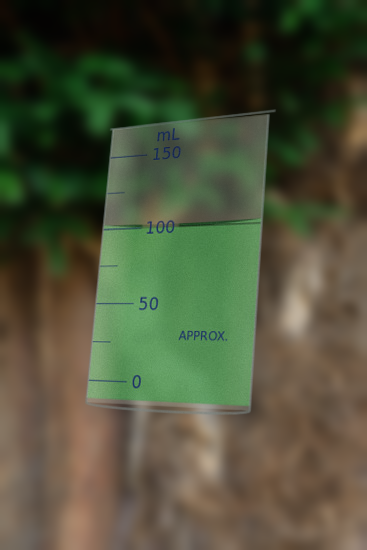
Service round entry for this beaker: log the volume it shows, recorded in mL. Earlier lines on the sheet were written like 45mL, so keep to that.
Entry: 100mL
